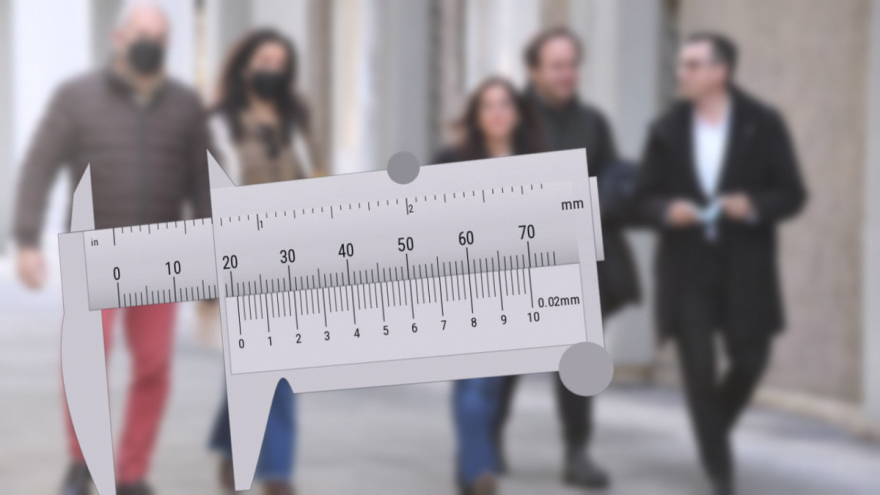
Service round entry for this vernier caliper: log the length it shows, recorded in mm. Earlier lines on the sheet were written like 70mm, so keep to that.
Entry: 20.8mm
